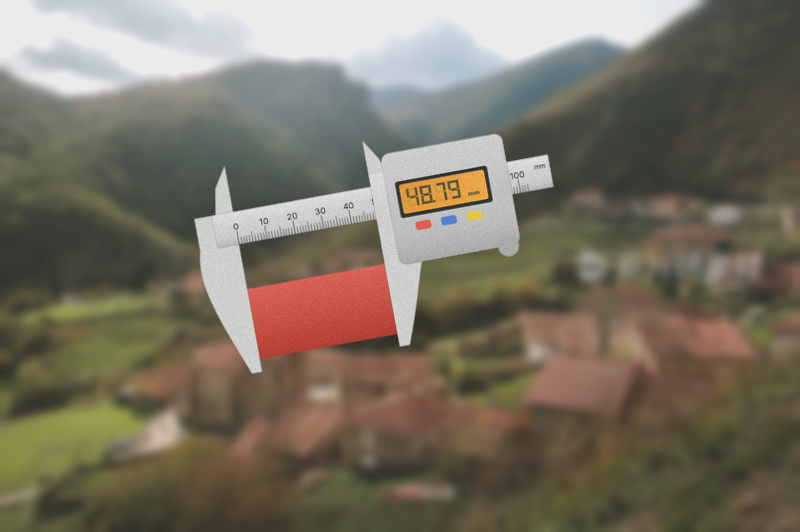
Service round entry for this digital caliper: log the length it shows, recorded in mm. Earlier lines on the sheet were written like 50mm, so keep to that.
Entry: 48.79mm
